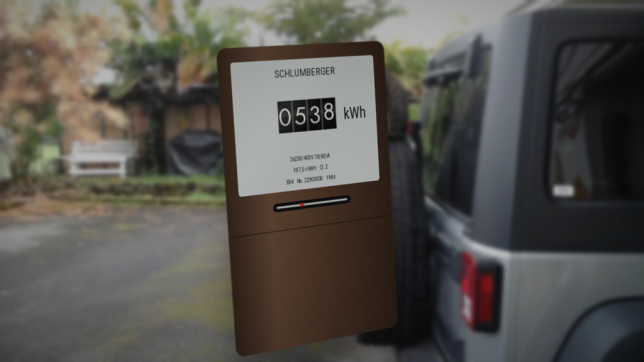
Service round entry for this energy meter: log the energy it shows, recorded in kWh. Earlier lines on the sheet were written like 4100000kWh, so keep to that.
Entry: 538kWh
